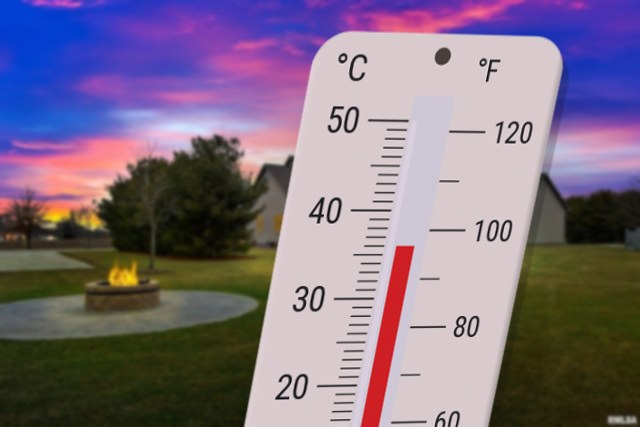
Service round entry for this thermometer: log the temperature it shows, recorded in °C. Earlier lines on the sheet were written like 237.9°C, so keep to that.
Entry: 36°C
